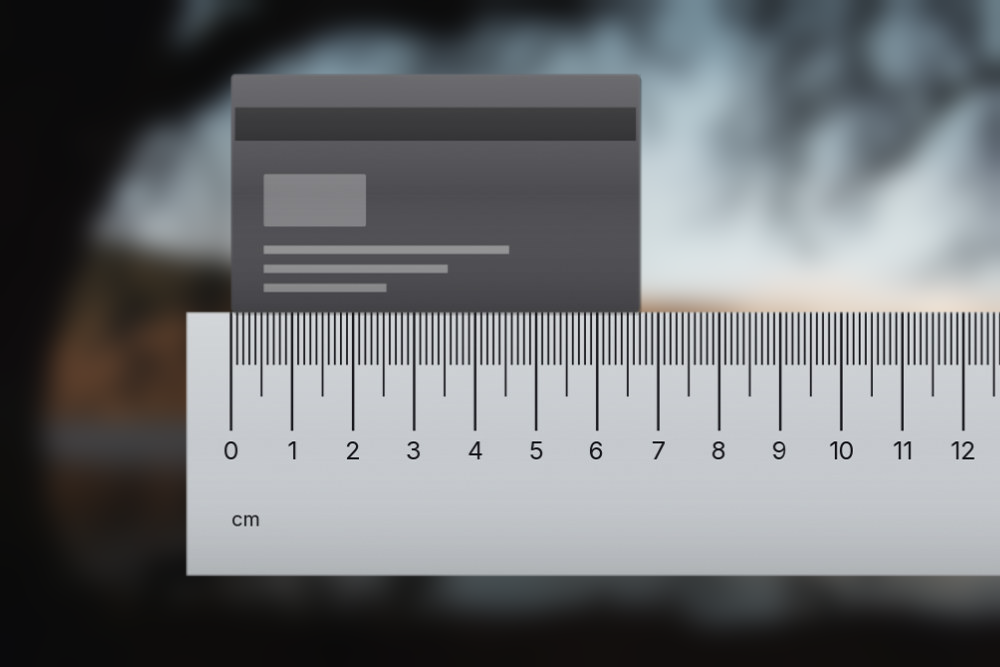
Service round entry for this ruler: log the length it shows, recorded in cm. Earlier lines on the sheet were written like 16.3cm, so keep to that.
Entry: 6.7cm
